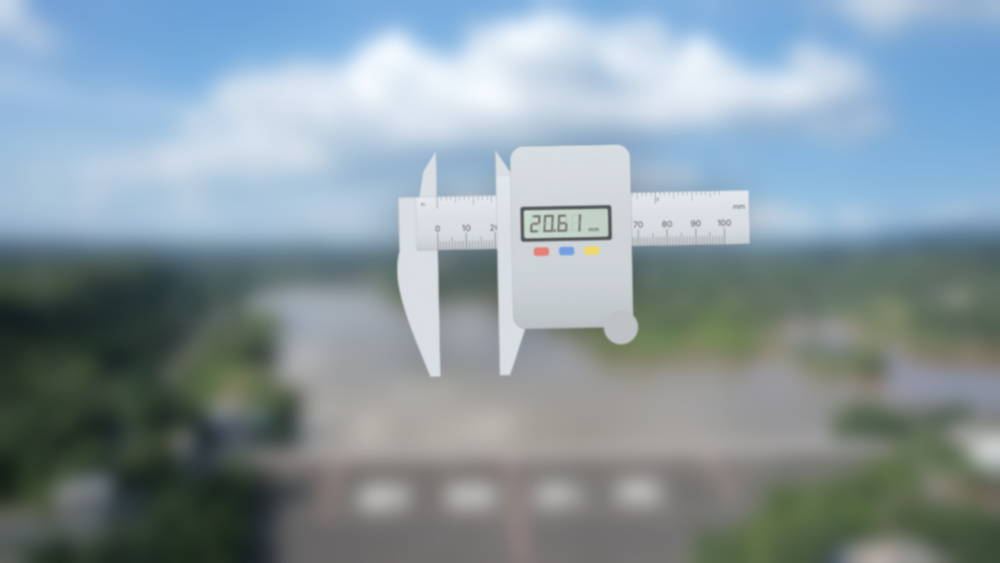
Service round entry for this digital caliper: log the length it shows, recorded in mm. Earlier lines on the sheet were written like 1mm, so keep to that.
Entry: 20.61mm
